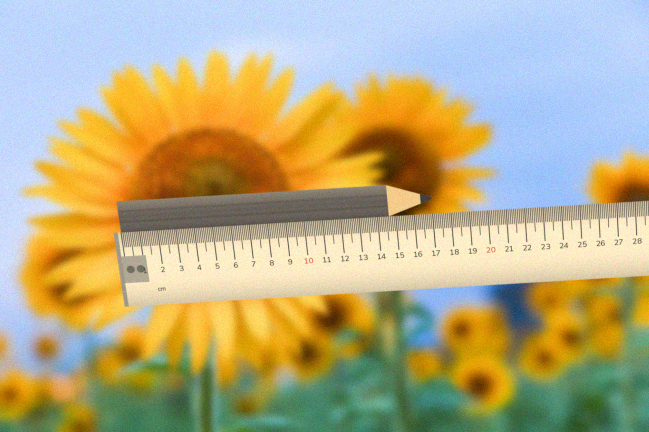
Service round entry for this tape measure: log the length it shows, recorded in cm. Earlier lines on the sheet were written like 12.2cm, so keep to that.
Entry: 17cm
